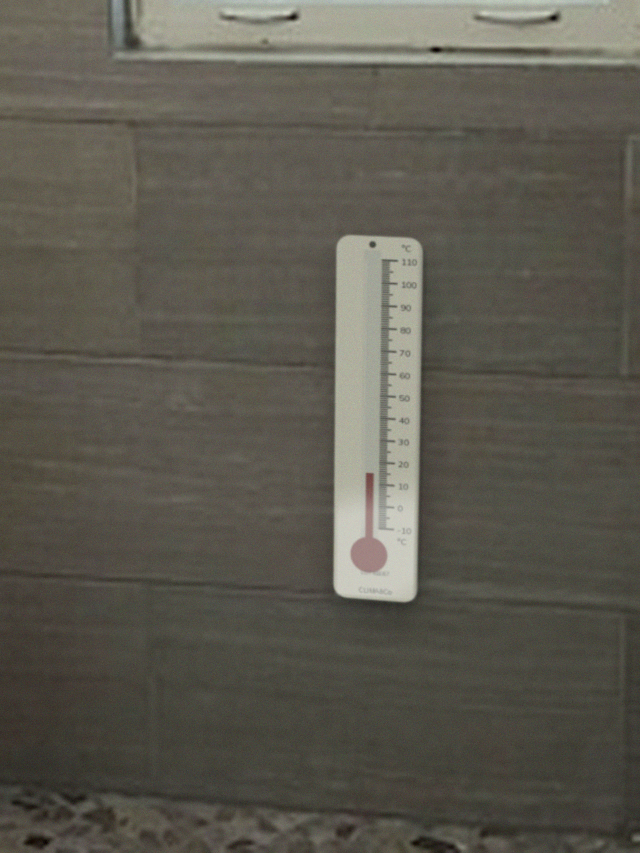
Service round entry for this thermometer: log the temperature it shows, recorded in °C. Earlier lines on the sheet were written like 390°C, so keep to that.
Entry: 15°C
